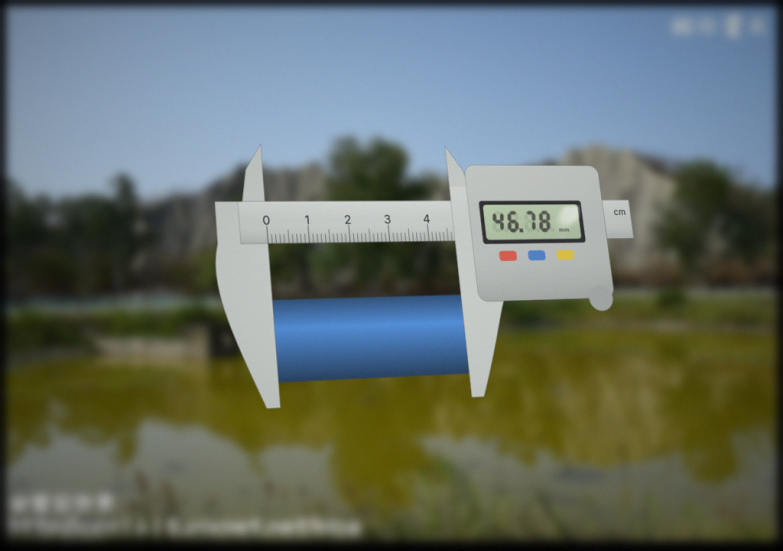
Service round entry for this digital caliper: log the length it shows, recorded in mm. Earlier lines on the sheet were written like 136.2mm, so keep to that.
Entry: 46.78mm
